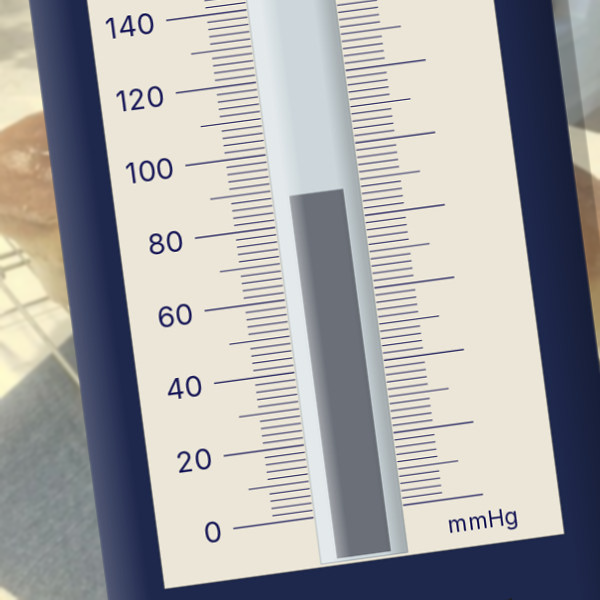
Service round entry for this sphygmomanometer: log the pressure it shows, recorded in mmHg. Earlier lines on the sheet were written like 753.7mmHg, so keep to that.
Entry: 88mmHg
